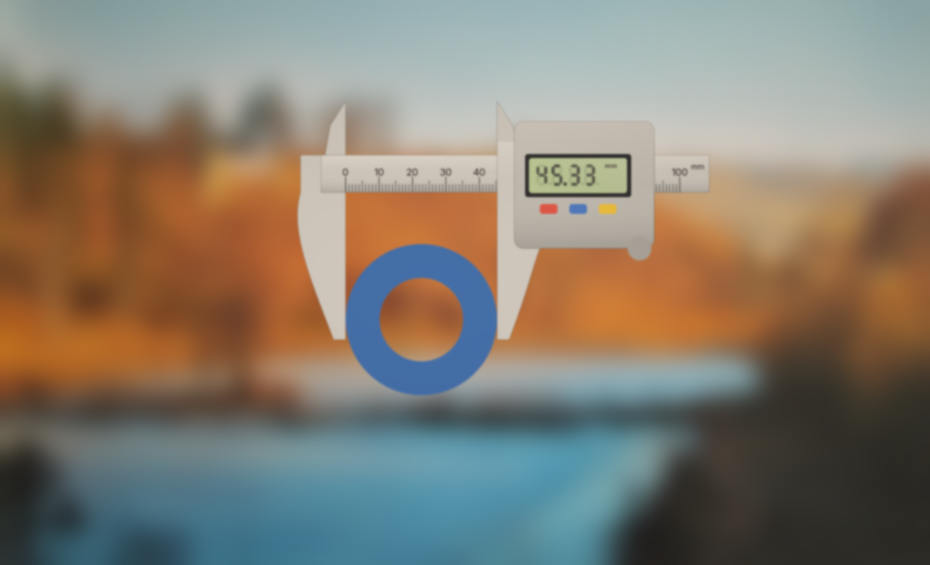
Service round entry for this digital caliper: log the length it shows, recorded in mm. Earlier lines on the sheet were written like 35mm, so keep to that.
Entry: 45.33mm
